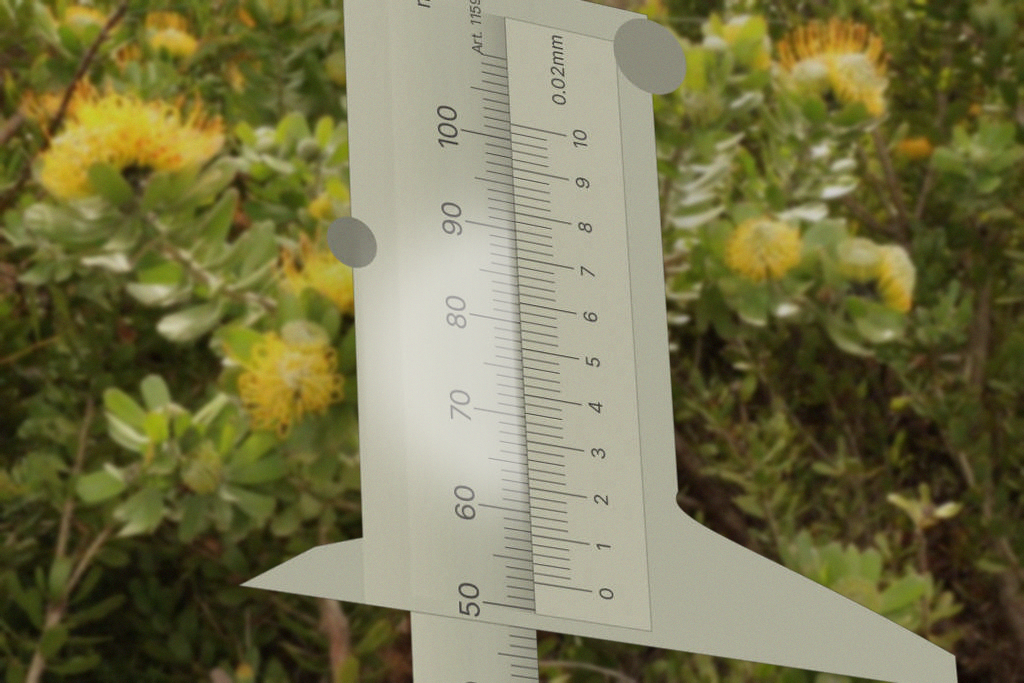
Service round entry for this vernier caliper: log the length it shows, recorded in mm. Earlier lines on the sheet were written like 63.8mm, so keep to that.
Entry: 52.8mm
